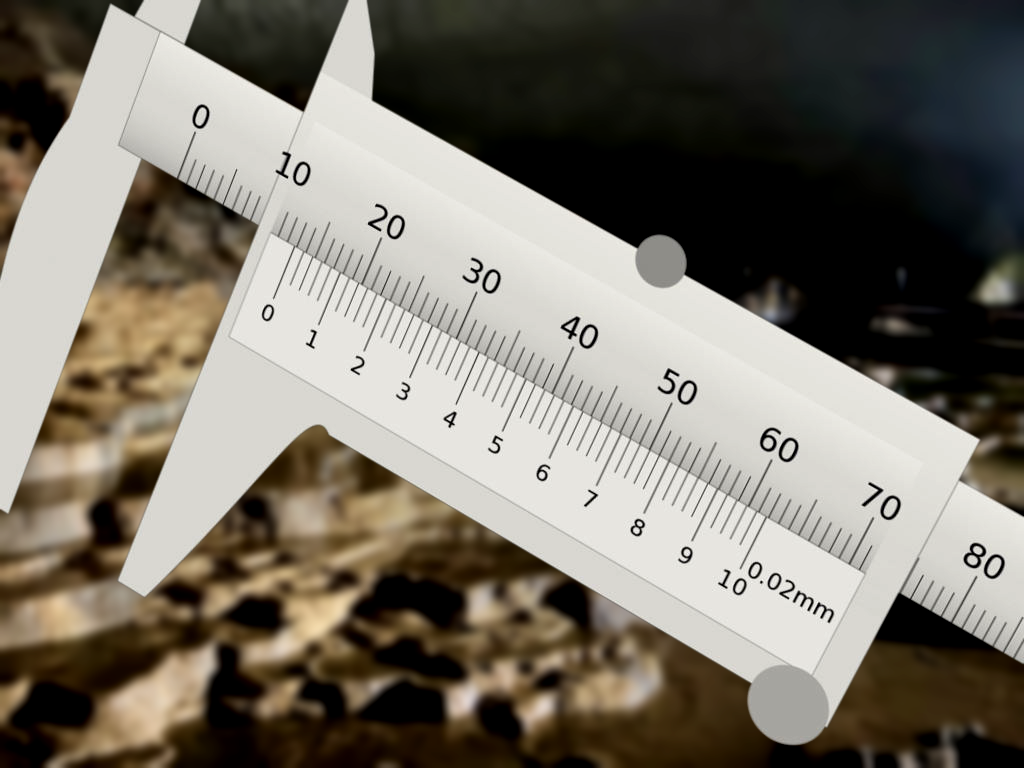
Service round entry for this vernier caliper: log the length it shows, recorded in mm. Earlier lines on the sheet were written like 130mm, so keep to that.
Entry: 12.8mm
